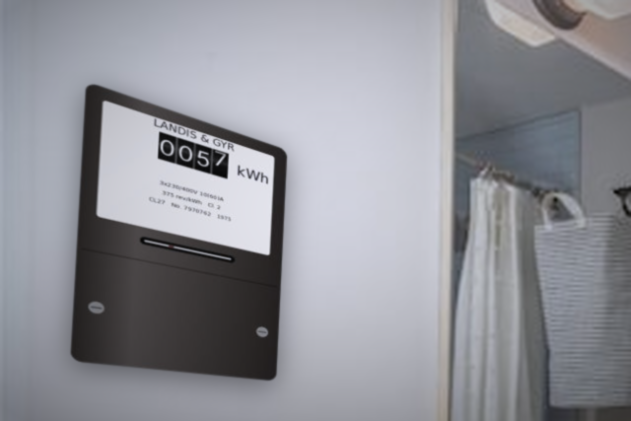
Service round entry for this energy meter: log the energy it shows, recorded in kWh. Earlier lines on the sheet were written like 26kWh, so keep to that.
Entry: 57kWh
